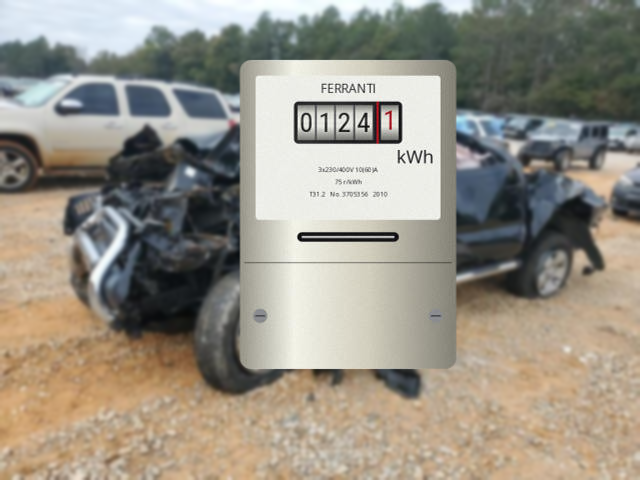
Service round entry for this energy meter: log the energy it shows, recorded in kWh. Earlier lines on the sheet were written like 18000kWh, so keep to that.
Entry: 124.1kWh
